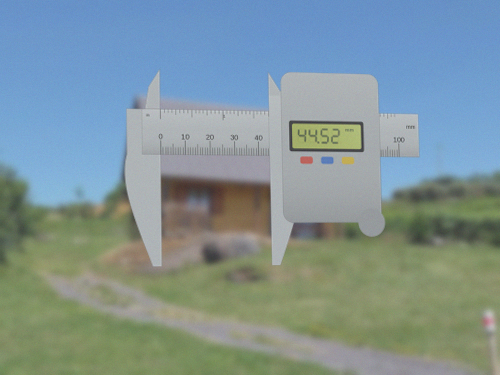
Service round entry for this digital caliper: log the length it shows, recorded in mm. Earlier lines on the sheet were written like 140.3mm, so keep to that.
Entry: 44.52mm
